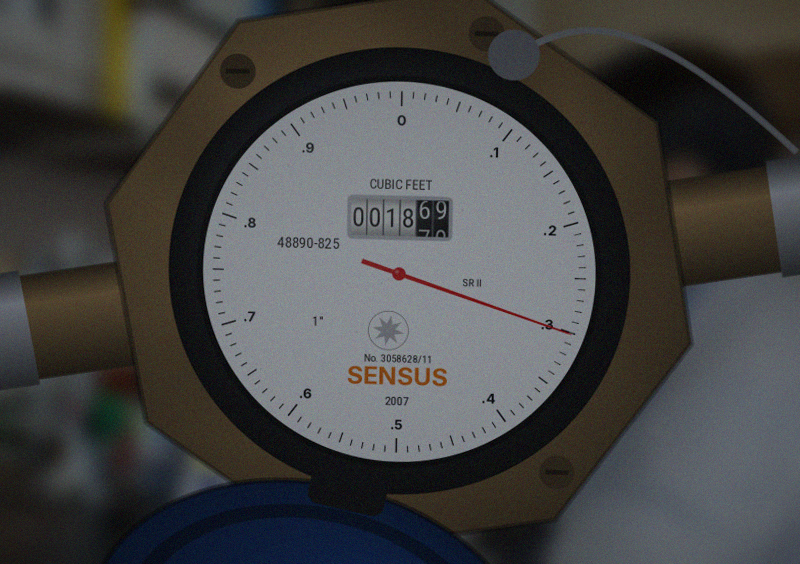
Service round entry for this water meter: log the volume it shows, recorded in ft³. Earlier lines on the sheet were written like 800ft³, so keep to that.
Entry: 1869.30ft³
